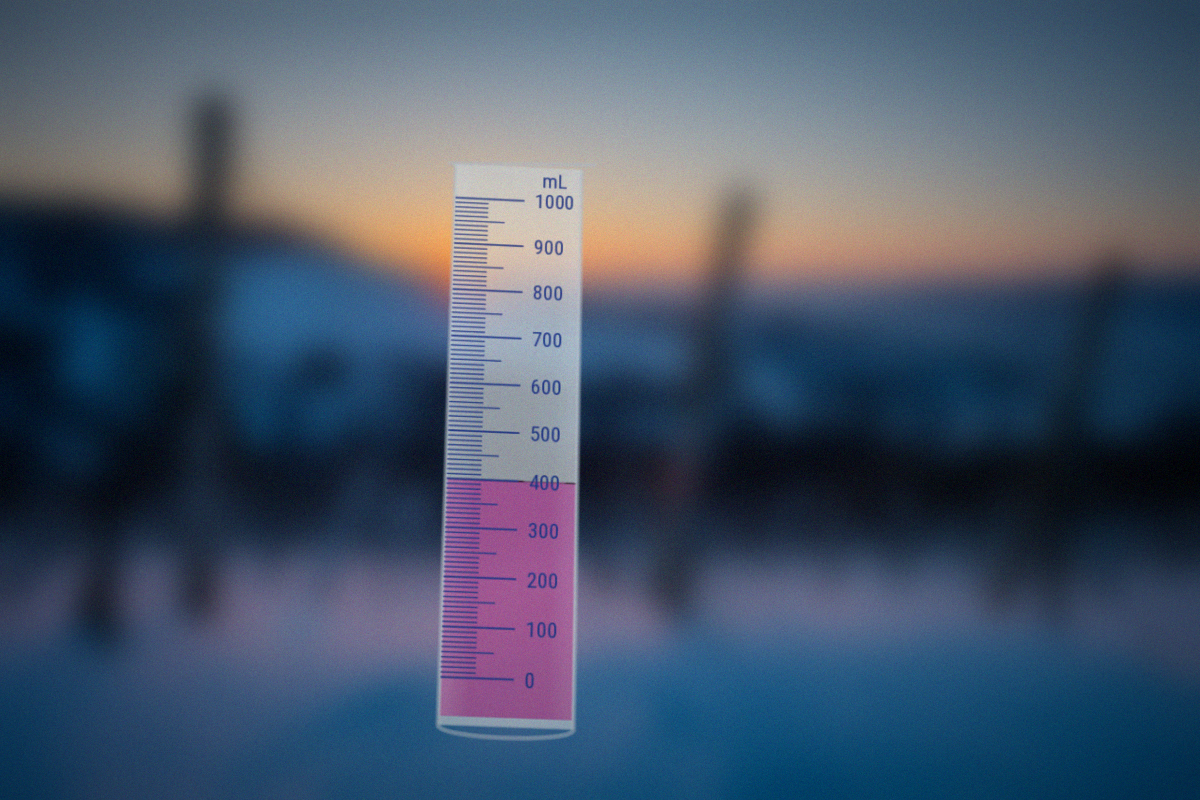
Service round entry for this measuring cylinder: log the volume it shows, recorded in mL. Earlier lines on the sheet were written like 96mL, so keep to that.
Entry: 400mL
